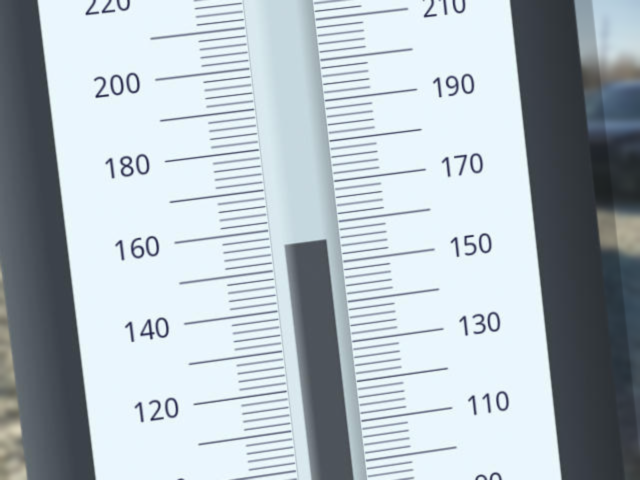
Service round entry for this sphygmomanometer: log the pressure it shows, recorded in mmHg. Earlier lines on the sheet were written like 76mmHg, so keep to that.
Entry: 156mmHg
